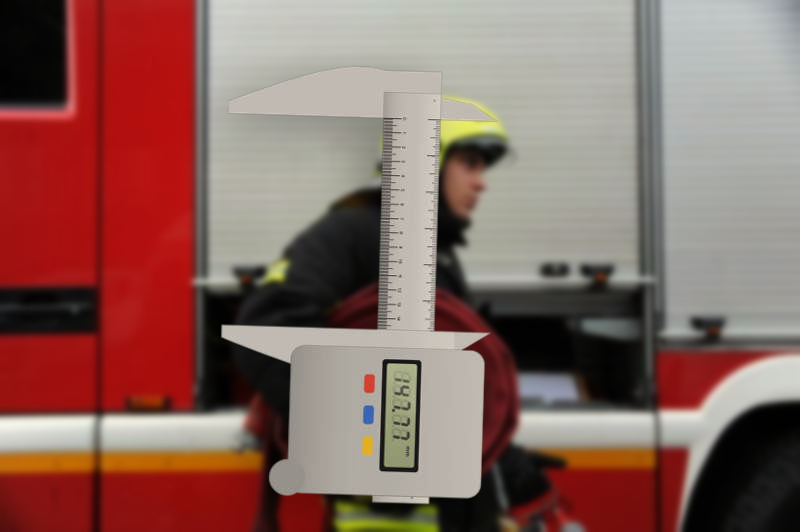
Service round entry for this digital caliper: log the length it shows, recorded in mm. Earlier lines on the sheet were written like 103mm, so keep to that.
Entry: 147.77mm
